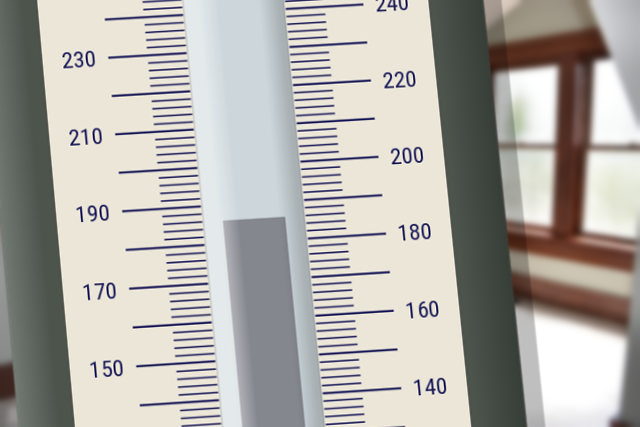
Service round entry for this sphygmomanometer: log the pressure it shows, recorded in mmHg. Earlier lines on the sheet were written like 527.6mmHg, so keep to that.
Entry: 186mmHg
